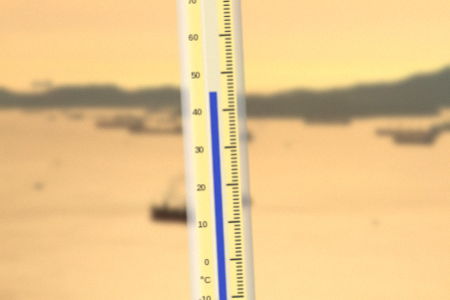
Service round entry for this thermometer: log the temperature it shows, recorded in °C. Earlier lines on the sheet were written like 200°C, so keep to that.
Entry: 45°C
